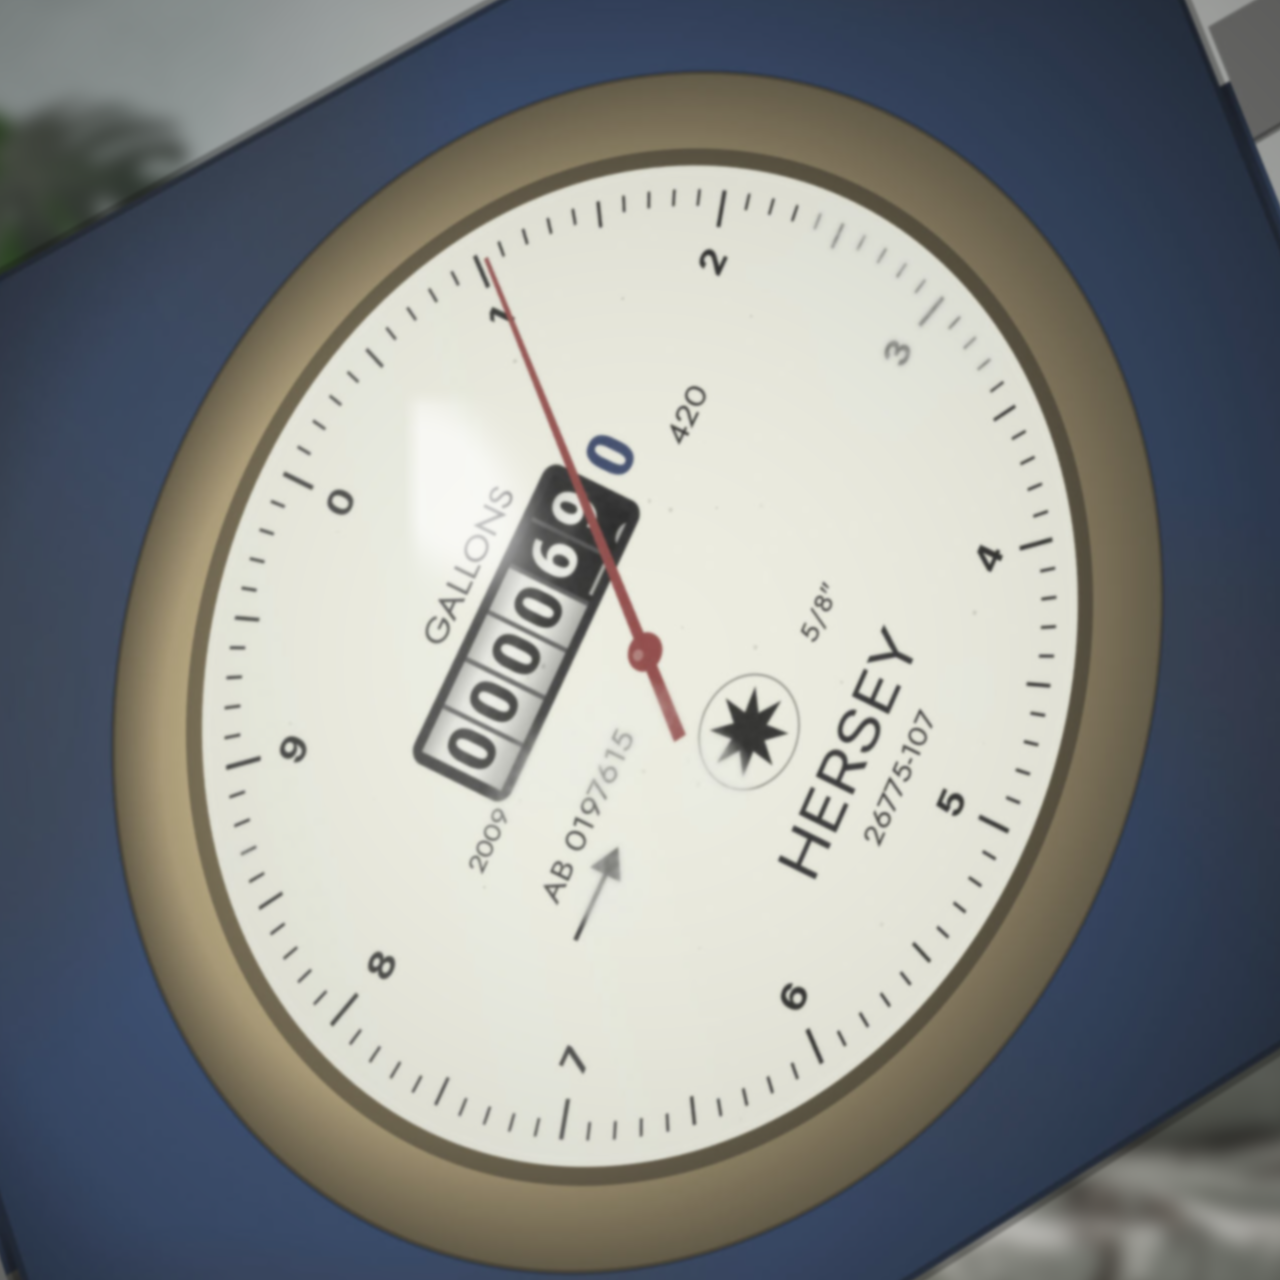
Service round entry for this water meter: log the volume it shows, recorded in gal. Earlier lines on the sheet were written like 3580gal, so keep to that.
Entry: 691.0gal
